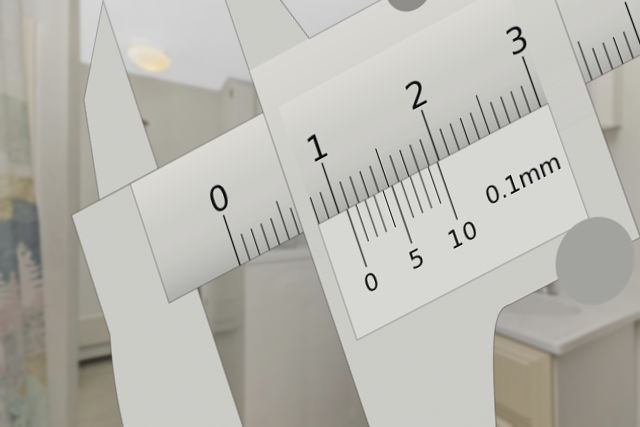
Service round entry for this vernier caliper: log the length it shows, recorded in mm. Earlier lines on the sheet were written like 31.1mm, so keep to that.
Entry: 10.8mm
